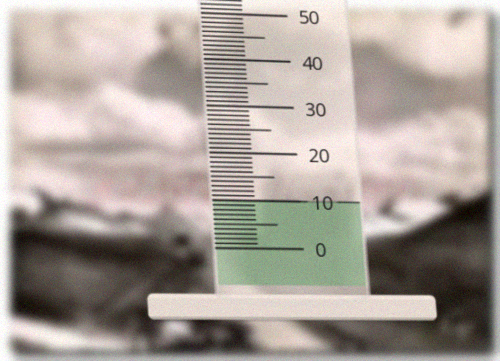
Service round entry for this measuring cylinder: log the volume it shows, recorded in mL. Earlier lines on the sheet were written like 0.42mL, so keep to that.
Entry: 10mL
